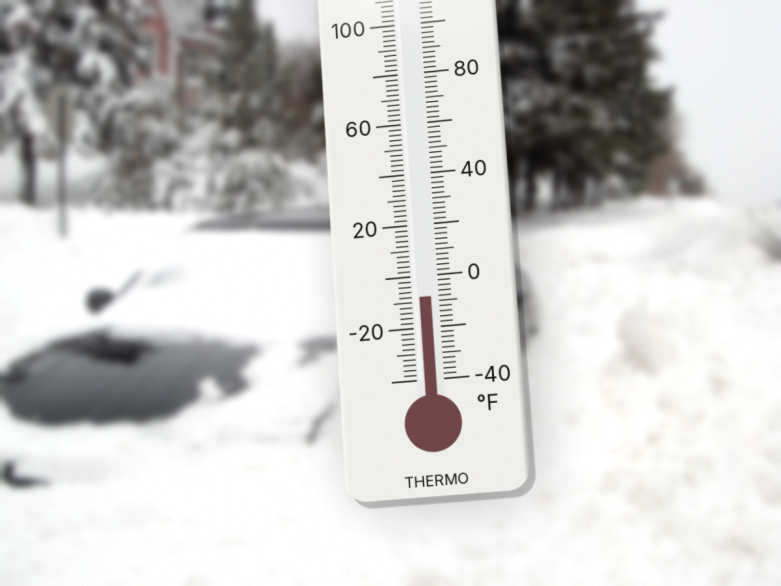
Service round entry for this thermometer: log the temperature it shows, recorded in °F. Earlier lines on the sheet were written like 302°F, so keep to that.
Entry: -8°F
